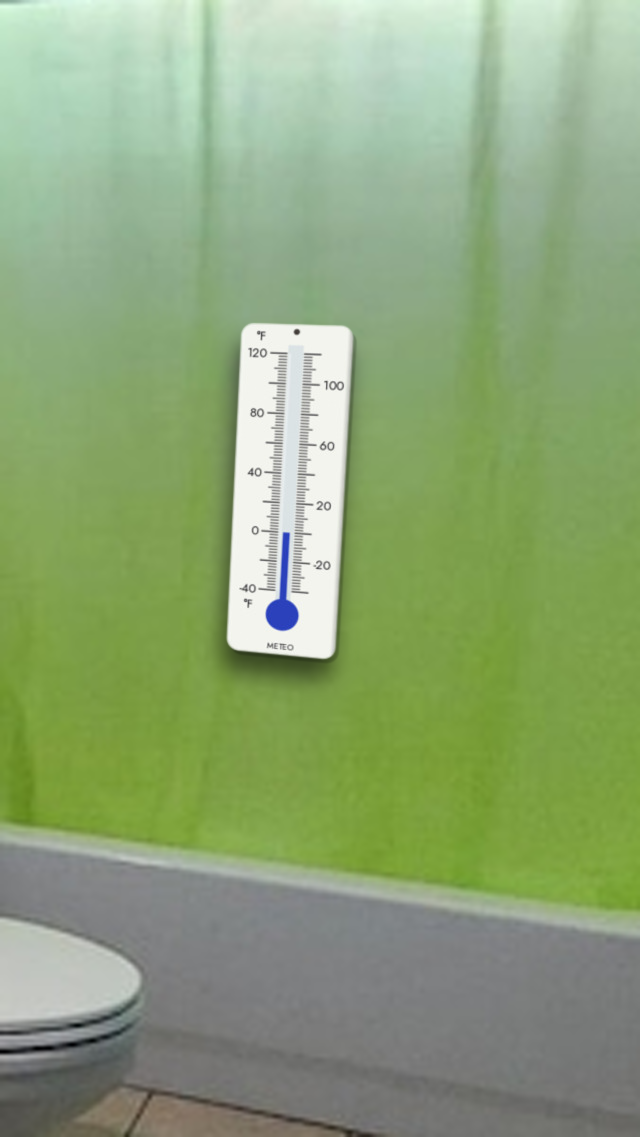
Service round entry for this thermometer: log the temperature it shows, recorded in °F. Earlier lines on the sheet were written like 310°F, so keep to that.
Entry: 0°F
